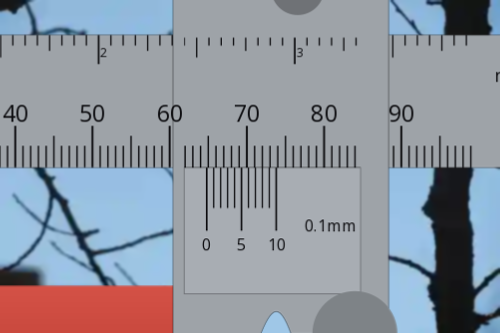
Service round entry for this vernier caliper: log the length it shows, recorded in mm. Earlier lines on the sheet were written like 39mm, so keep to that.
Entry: 64.8mm
